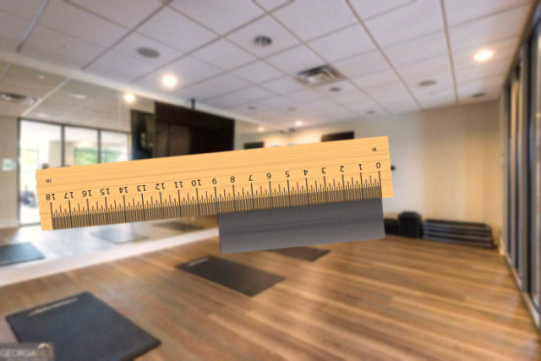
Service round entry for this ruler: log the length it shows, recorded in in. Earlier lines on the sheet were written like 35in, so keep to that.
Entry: 9in
